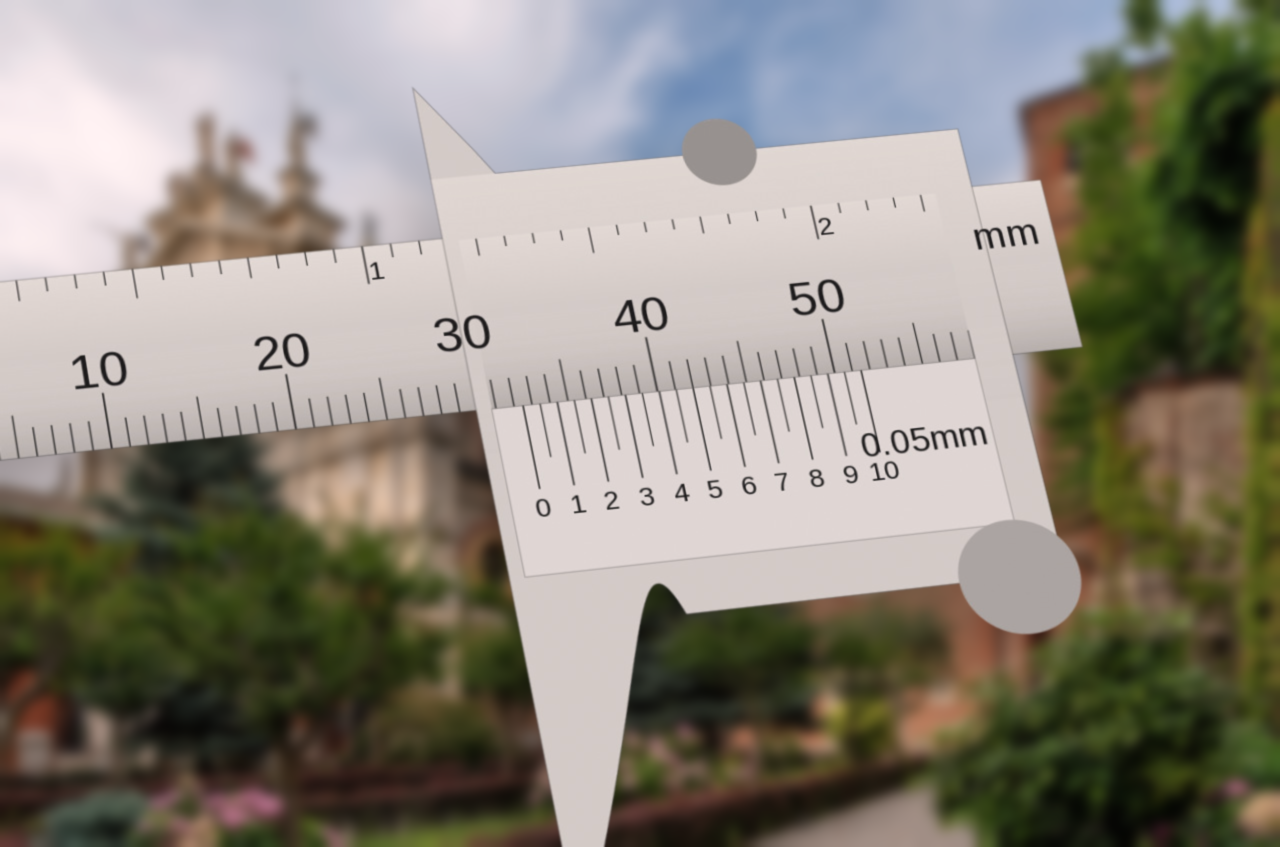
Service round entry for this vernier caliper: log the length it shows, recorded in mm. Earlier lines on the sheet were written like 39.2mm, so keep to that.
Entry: 32.5mm
